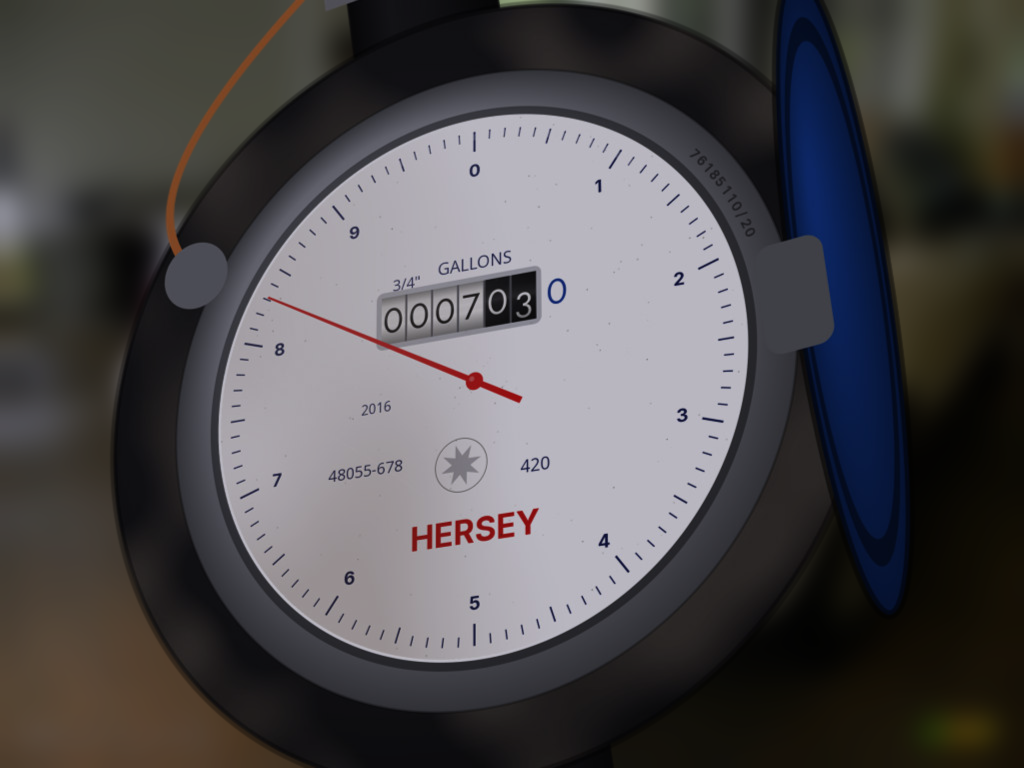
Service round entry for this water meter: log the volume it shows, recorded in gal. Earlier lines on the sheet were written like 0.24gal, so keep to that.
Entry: 7028.3gal
